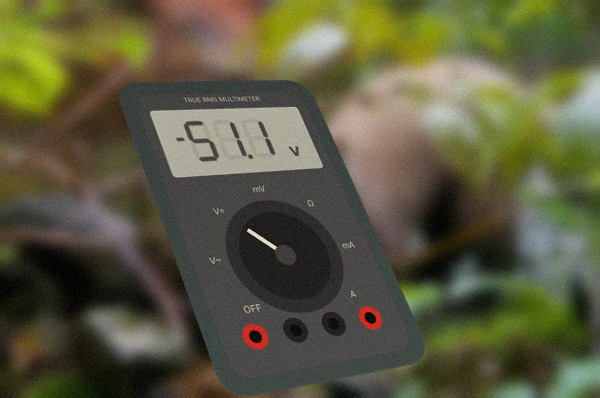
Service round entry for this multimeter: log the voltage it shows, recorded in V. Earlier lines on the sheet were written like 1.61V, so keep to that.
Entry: -51.1V
